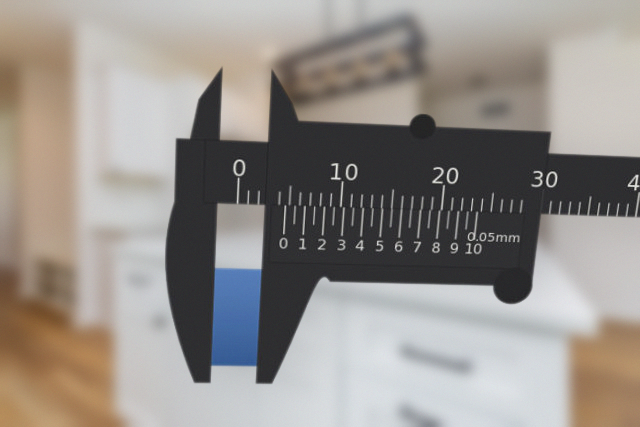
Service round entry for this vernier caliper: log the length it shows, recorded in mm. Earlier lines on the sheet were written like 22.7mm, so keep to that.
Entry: 4.6mm
